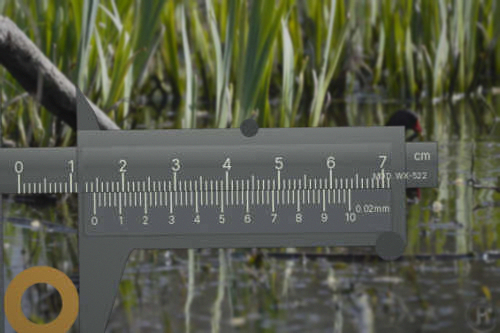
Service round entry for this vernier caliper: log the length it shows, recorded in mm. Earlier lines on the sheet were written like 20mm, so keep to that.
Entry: 14.5mm
